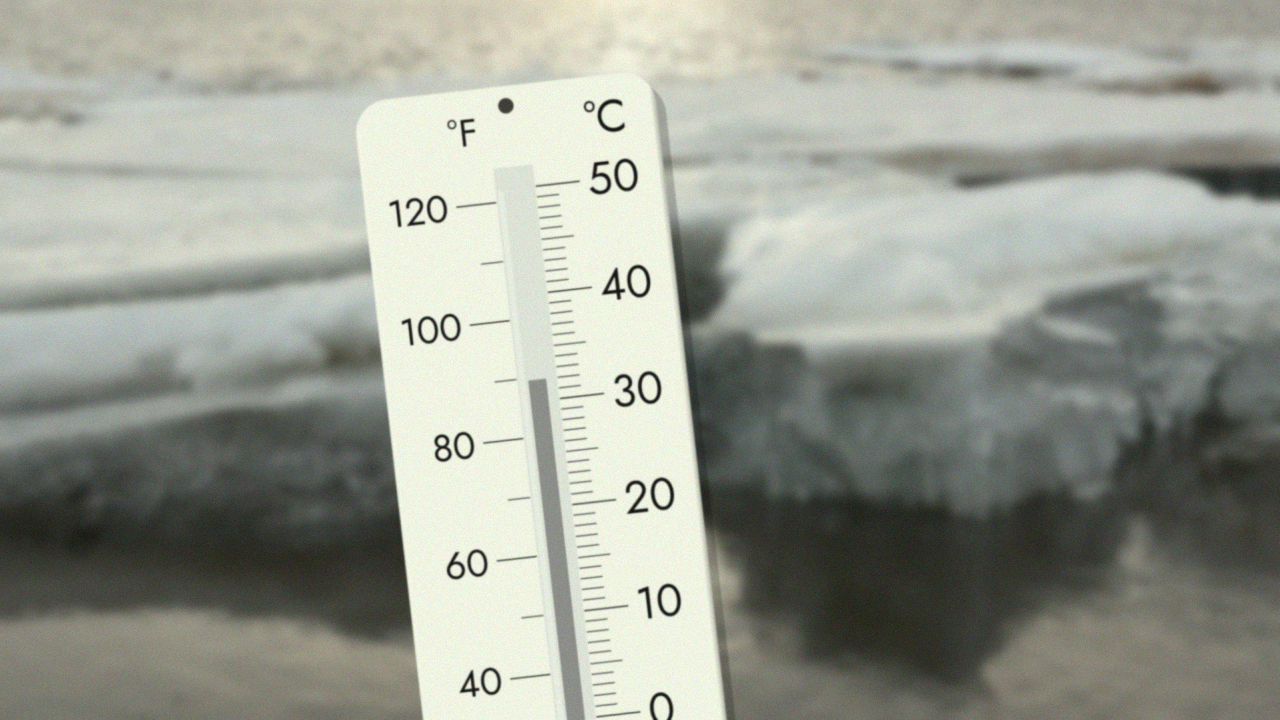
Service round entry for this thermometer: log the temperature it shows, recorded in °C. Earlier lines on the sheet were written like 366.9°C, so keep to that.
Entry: 32°C
